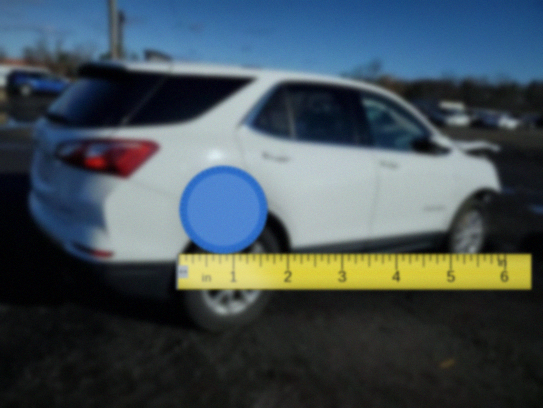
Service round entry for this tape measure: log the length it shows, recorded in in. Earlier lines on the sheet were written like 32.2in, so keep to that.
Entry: 1.625in
